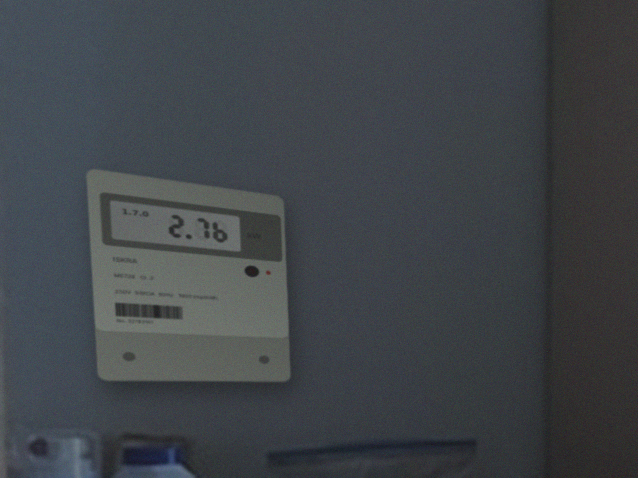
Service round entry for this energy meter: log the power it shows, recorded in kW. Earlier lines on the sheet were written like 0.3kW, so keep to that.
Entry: 2.76kW
